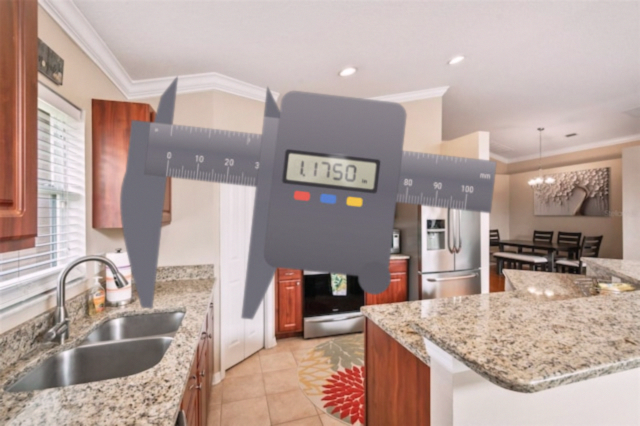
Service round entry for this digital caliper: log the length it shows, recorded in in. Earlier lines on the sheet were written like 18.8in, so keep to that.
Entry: 1.1750in
